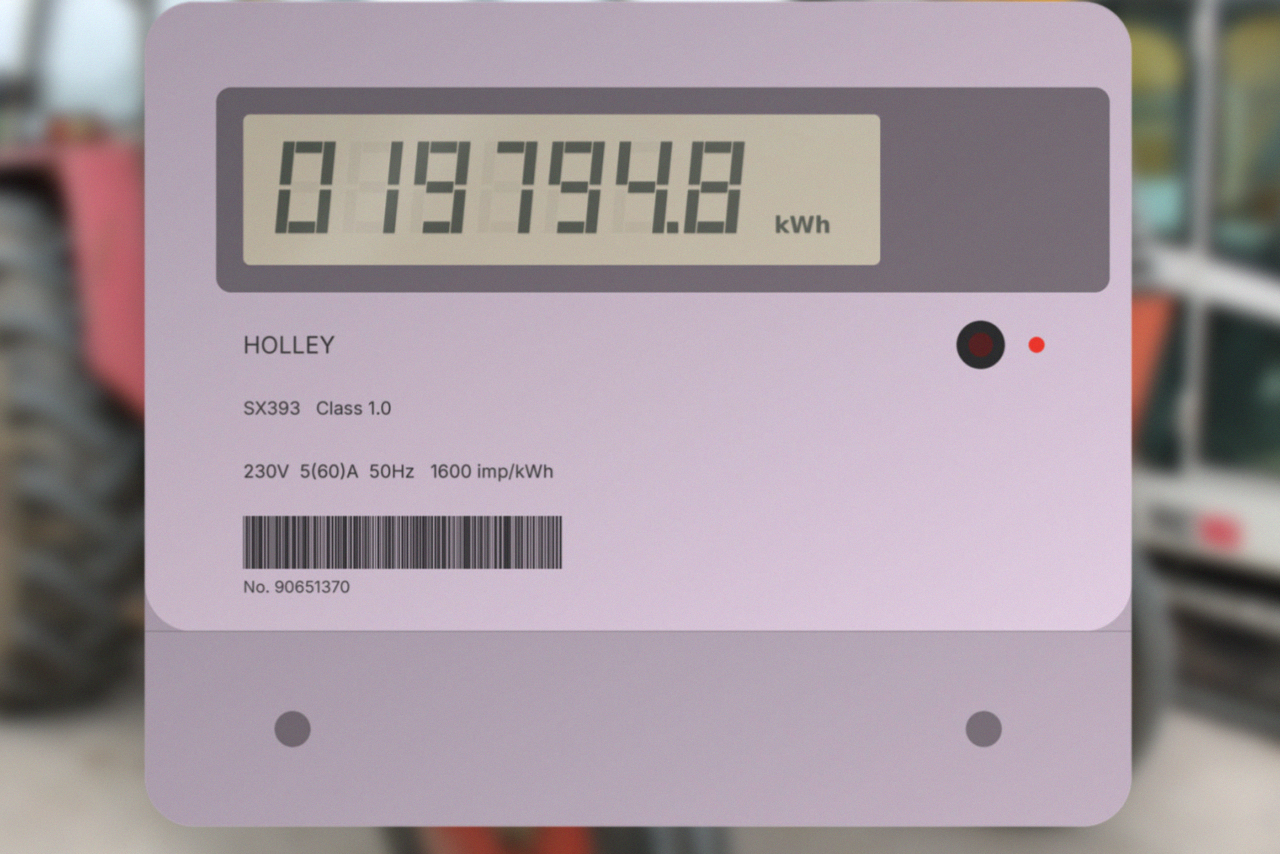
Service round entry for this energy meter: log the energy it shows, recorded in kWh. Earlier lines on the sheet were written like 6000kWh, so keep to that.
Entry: 19794.8kWh
